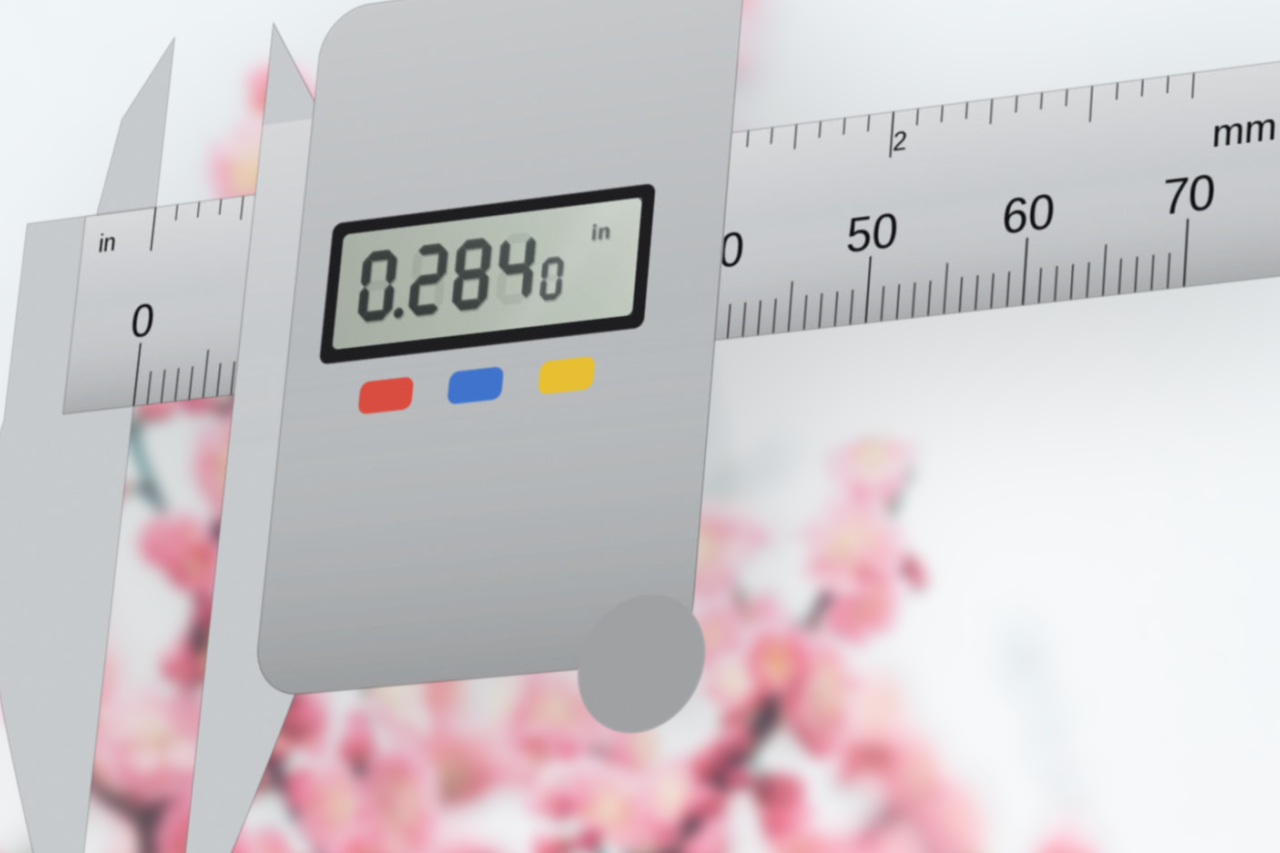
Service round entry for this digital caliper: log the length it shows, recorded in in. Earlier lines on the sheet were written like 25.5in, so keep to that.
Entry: 0.2840in
